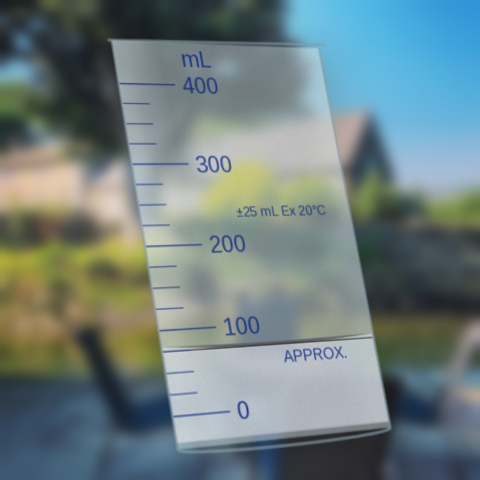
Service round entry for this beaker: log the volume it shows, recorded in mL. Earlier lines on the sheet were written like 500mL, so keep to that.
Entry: 75mL
